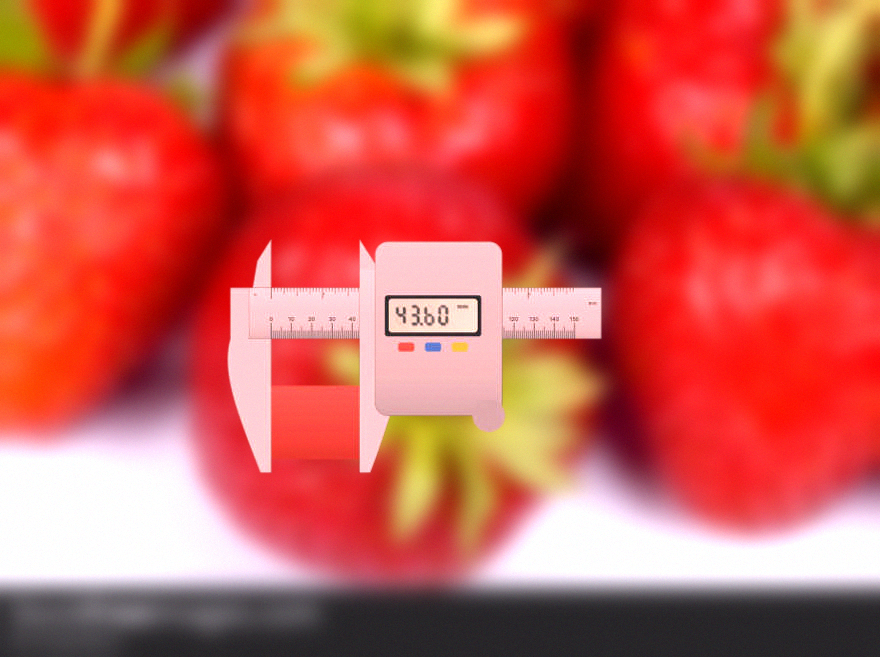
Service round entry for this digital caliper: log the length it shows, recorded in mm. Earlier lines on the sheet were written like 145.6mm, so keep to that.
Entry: 43.60mm
